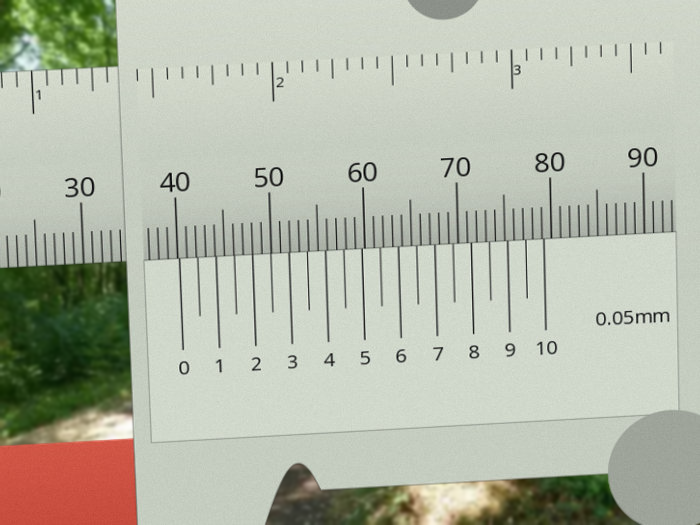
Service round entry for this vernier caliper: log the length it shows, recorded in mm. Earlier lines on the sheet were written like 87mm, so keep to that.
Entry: 40.2mm
